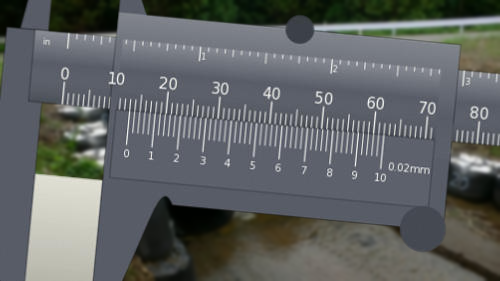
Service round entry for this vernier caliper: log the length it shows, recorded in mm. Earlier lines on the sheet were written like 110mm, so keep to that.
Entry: 13.0mm
